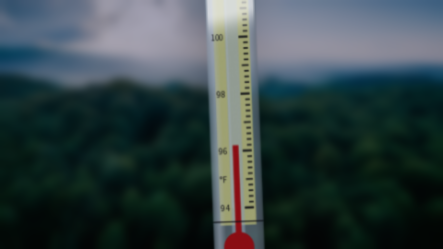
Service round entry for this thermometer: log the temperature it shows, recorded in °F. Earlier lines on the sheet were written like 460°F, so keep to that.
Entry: 96.2°F
